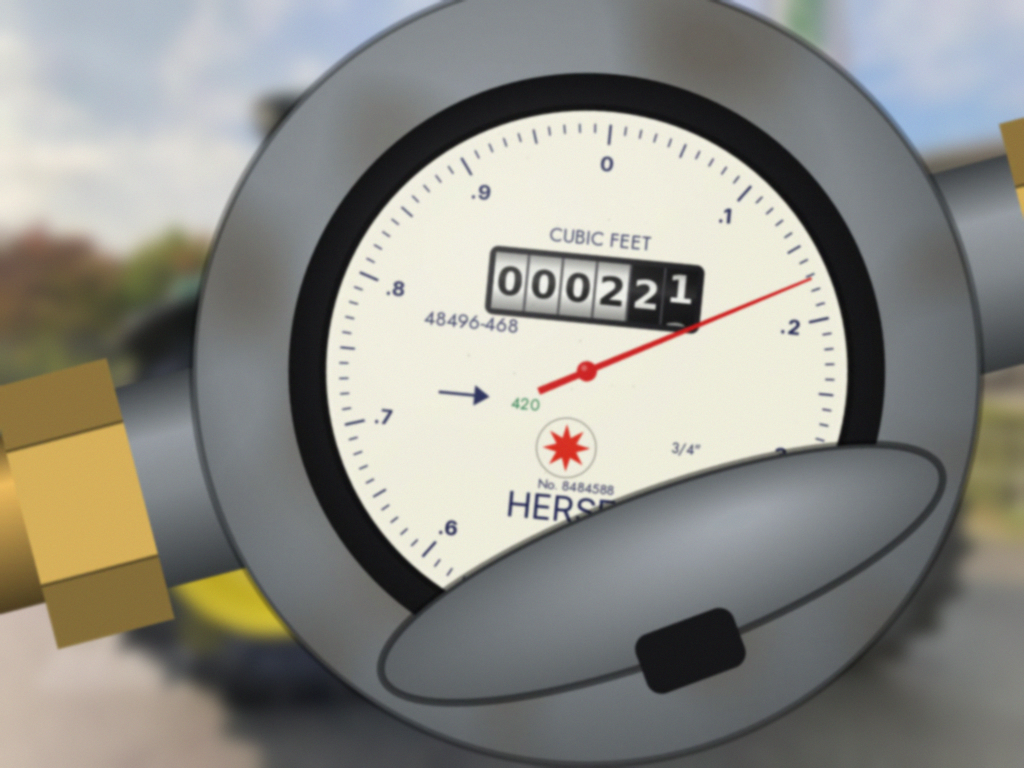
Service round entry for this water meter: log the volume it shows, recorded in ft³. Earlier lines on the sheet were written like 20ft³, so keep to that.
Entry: 221.17ft³
